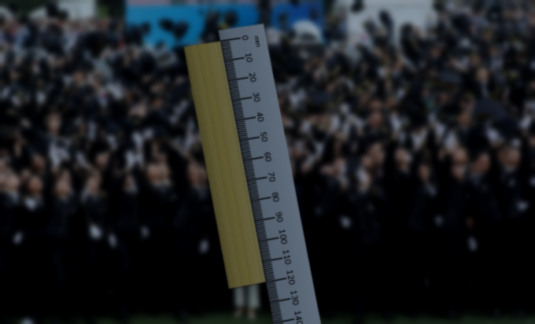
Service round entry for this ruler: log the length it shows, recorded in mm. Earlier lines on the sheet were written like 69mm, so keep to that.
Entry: 120mm
